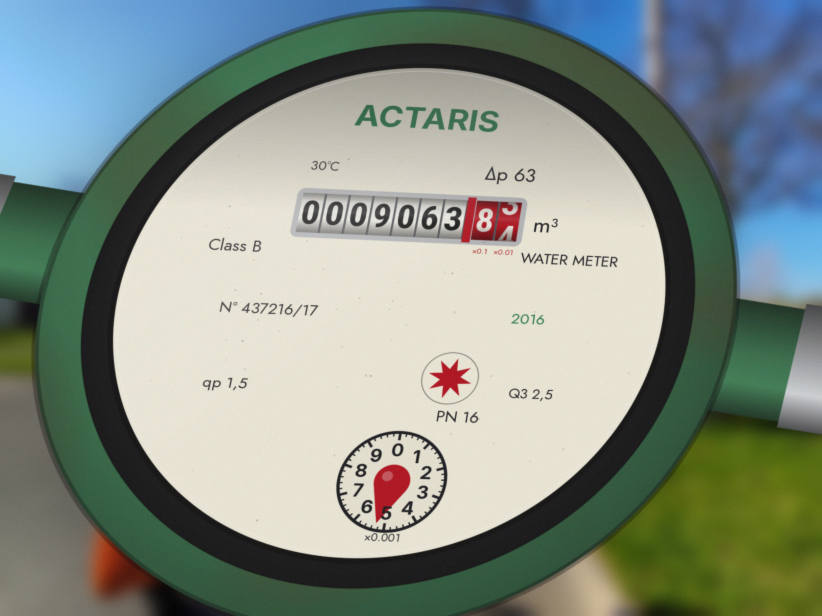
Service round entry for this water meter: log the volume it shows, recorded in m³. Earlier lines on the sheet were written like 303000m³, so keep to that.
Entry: 9063.835m³
